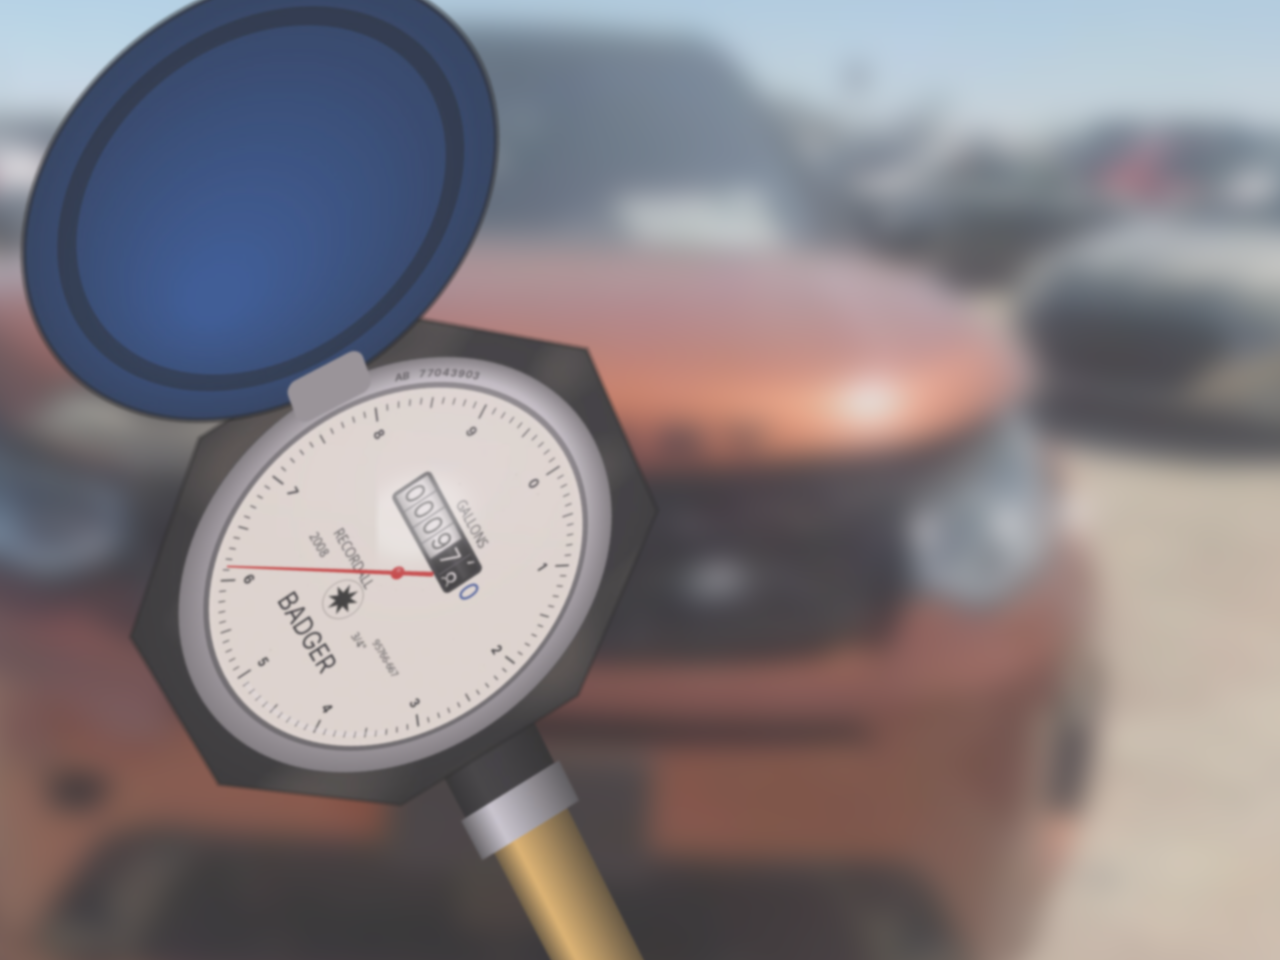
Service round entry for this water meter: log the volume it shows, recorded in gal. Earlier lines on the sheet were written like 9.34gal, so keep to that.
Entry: 9776.1gal
